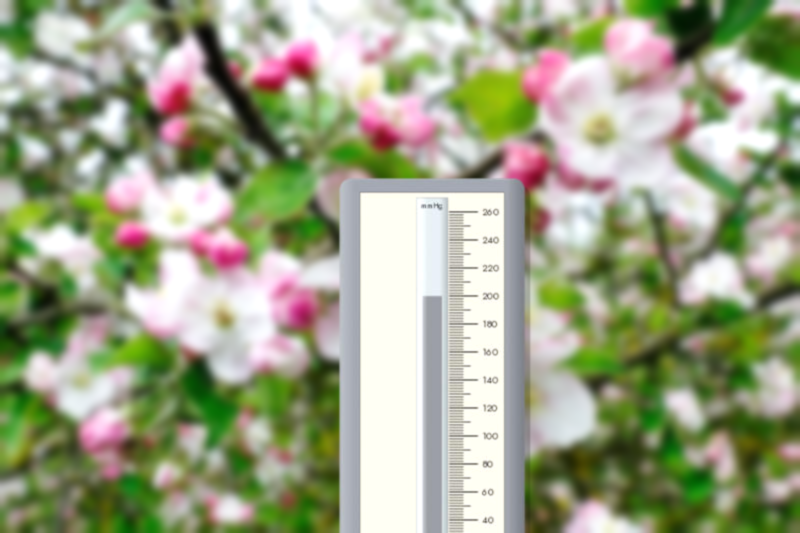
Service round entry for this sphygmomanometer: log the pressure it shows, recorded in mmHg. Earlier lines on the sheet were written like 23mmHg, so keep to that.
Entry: 200mmHg
